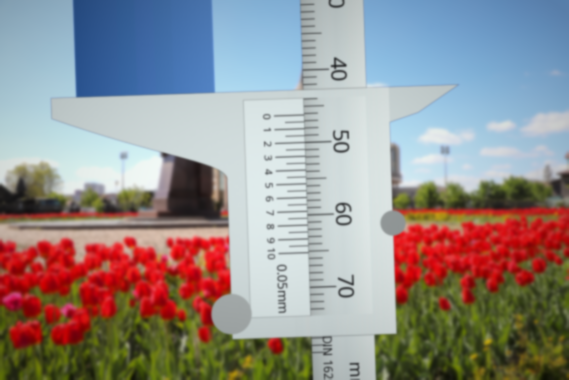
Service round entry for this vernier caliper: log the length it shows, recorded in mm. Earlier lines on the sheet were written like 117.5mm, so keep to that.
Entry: 46.2mm
